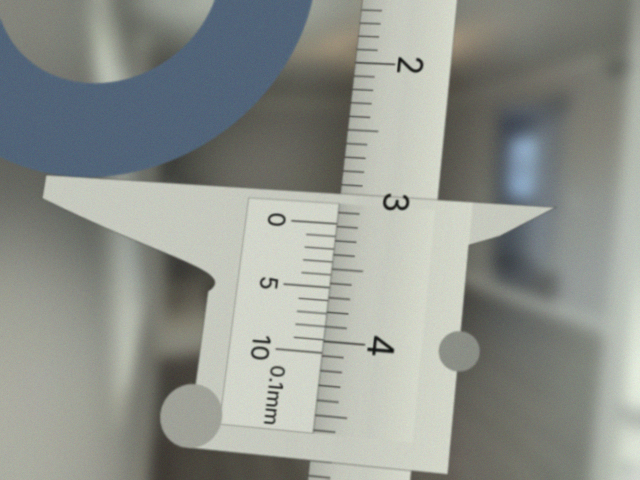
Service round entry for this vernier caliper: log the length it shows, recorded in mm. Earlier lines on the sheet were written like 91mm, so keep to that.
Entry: 31.8mm
